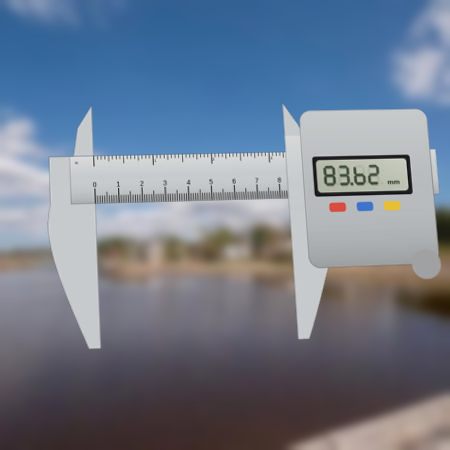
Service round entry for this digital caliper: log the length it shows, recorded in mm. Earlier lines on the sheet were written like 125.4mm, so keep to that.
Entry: 83.62mm
